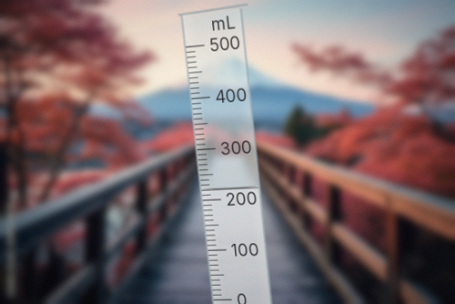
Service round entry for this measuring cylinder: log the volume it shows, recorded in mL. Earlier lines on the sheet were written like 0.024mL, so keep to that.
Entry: 220mL
